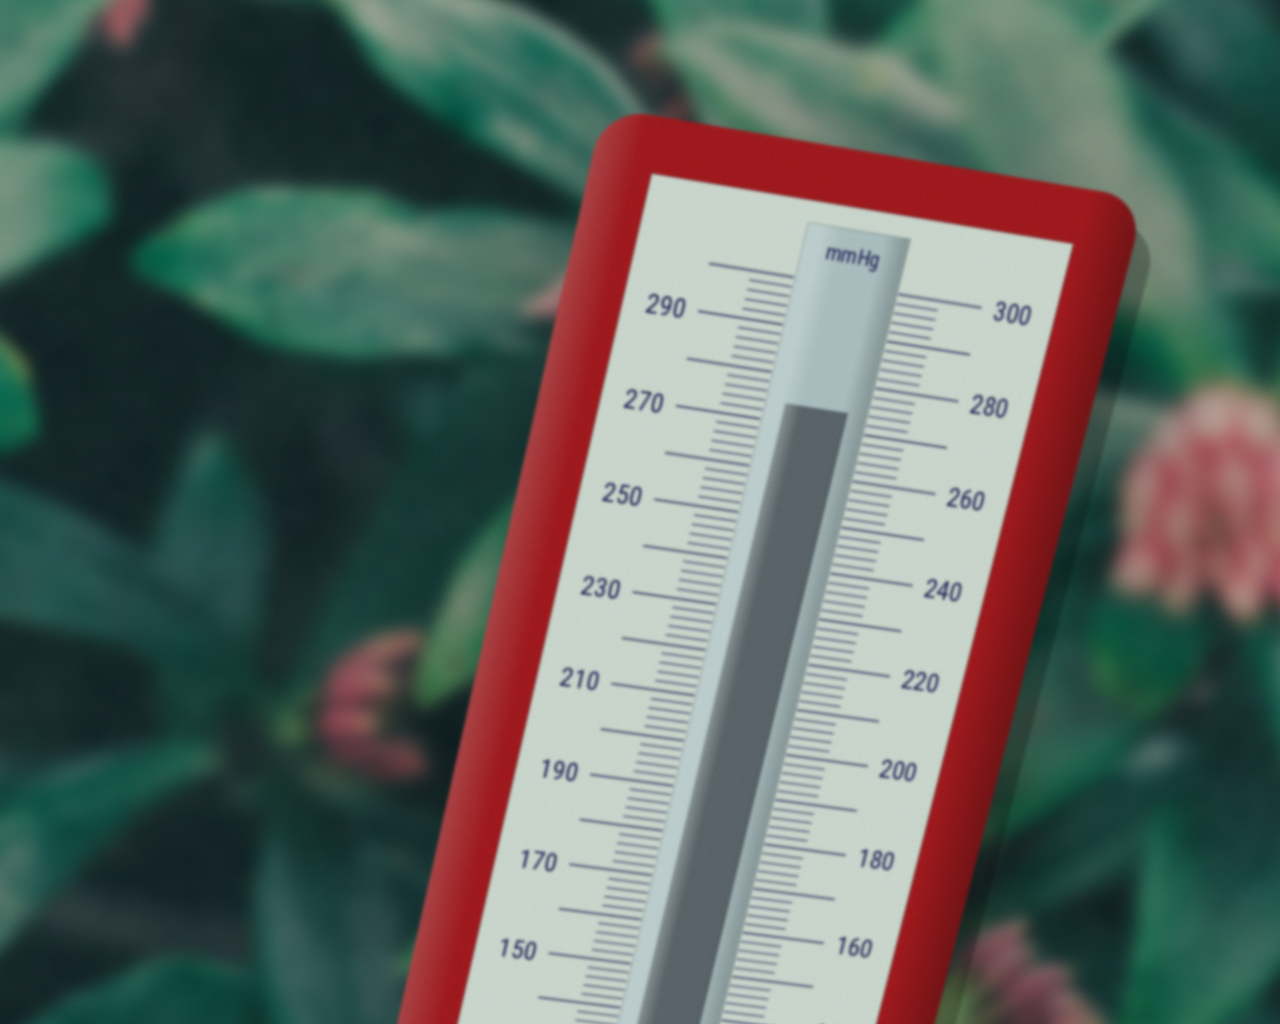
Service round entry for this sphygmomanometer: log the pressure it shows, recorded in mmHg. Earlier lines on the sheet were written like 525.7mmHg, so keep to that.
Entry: 274mmHg
